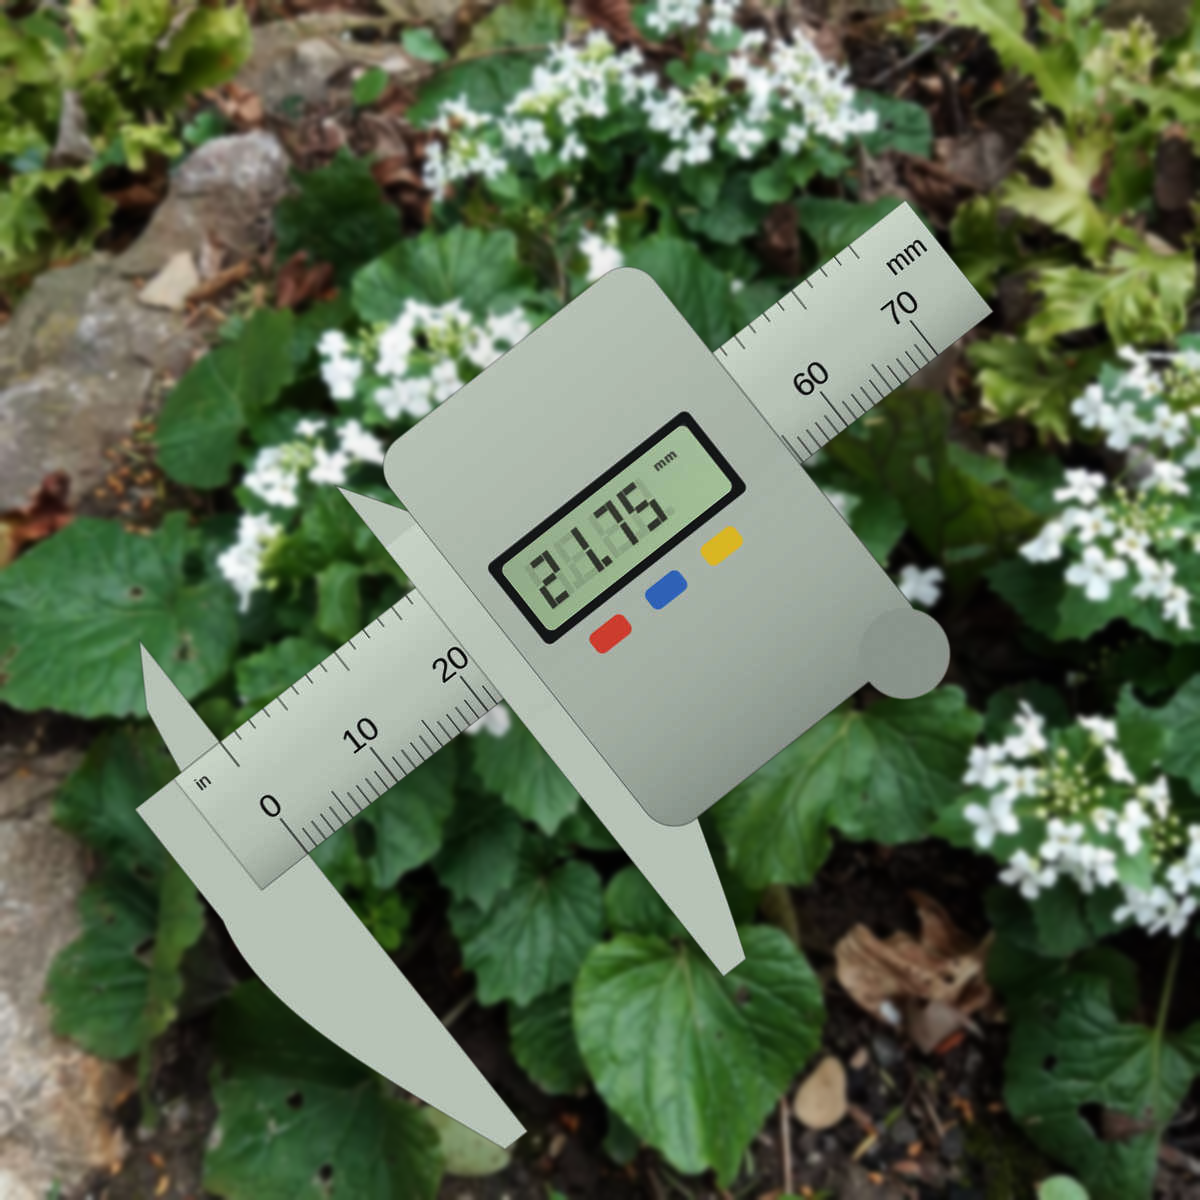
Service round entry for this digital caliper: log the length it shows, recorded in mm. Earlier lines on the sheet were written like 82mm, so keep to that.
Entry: 21.75mm
